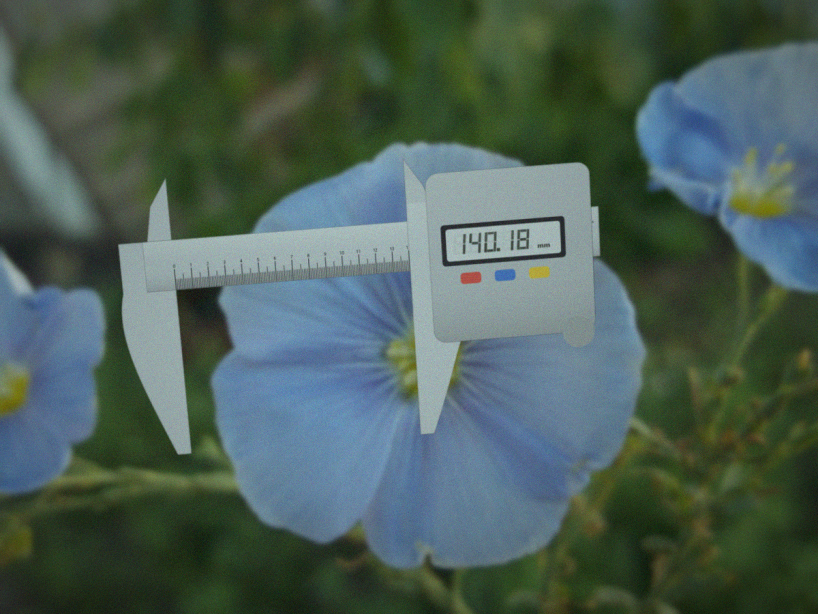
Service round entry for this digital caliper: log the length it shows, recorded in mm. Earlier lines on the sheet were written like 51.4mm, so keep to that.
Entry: 140.18mm
